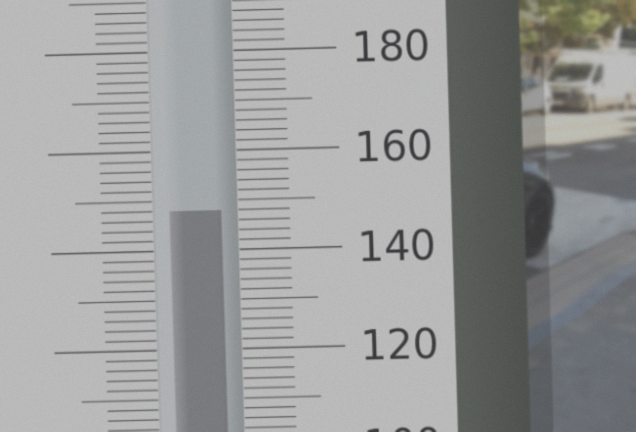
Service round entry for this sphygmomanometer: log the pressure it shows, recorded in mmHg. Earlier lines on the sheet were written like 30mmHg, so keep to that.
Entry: 148mmHg
